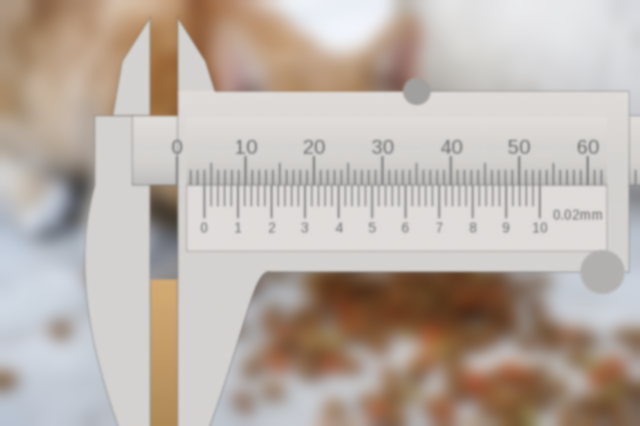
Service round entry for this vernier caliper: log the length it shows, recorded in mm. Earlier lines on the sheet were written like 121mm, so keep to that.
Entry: 4.0mm
